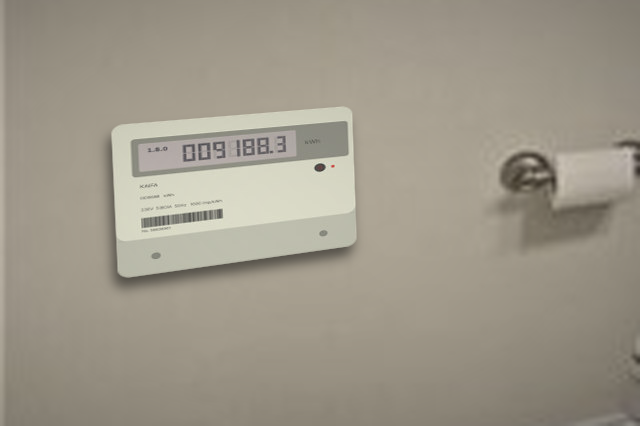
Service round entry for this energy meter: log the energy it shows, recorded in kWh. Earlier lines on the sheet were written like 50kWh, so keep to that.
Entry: 9188.3kWh
